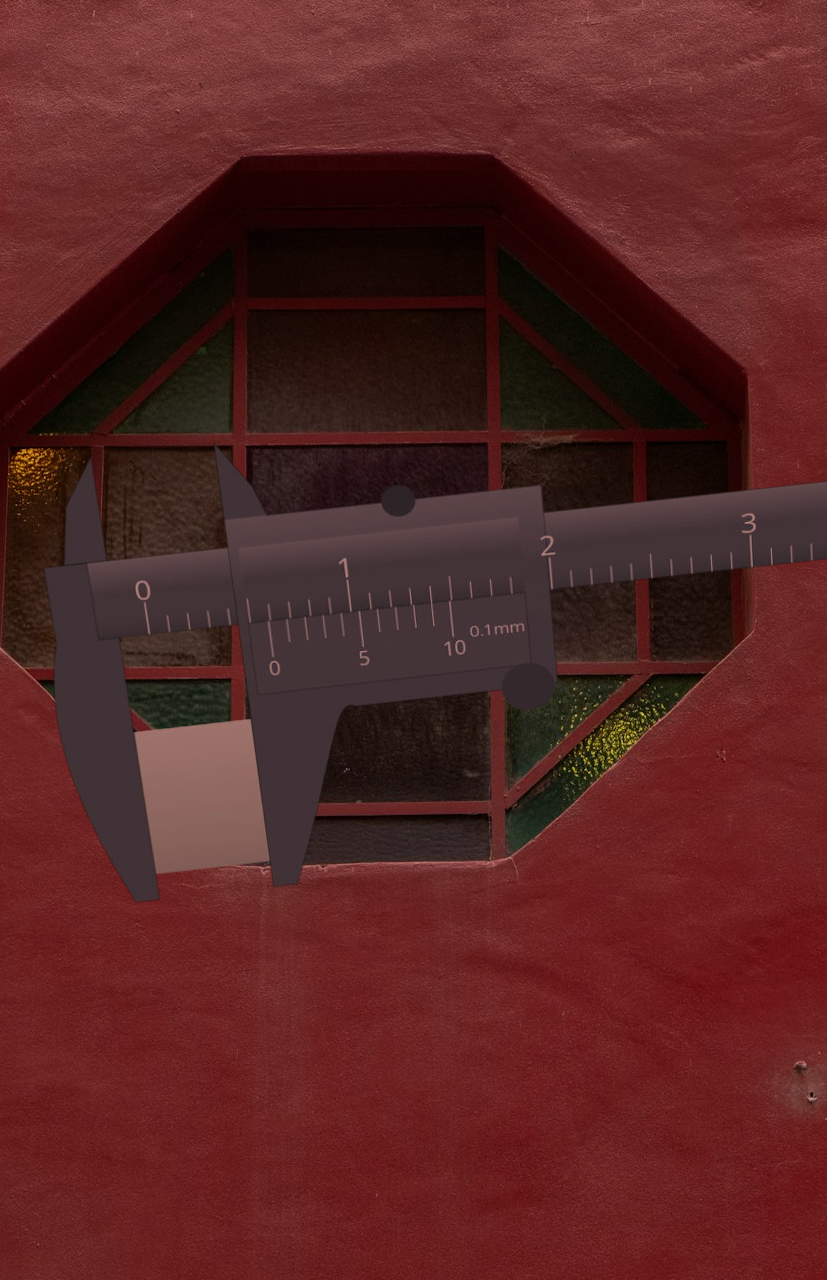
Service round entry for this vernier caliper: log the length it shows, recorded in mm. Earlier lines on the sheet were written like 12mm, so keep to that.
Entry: 5.9mm
